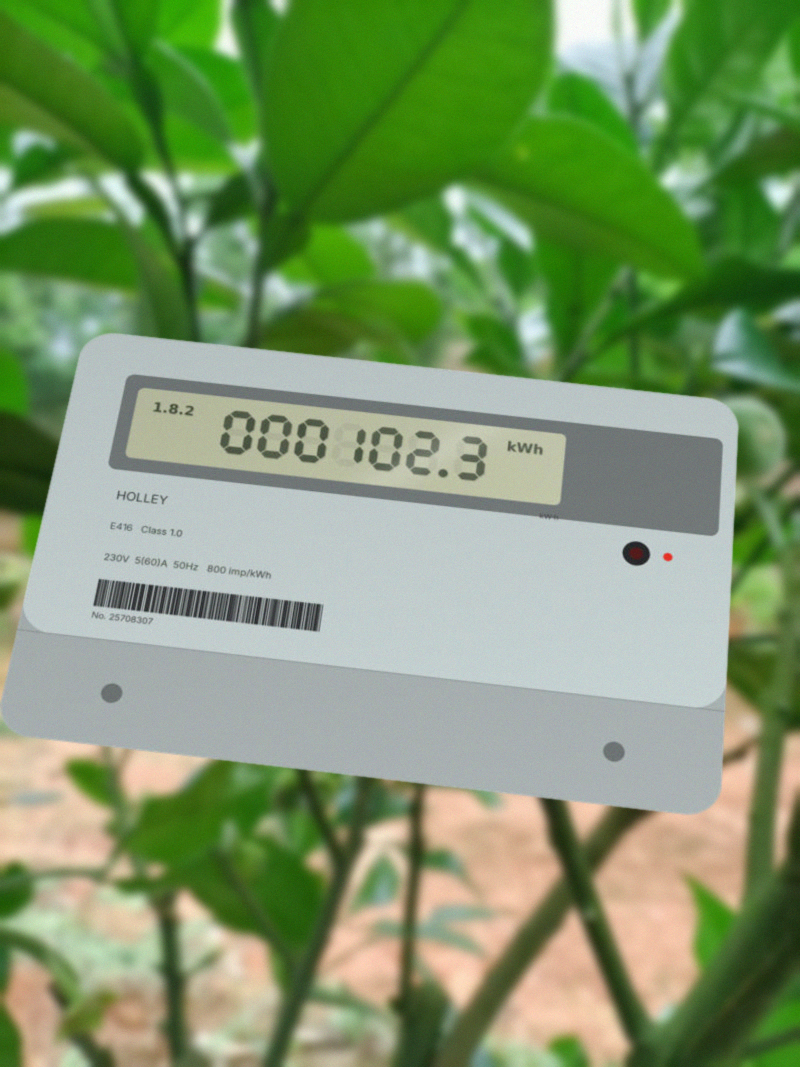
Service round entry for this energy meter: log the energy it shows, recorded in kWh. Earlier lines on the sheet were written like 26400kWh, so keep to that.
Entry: 102.3kWh
